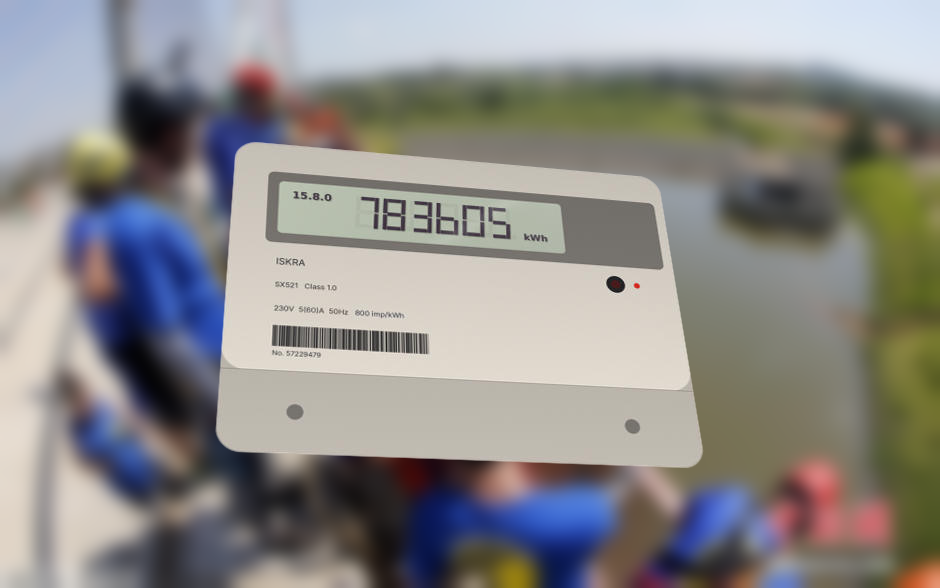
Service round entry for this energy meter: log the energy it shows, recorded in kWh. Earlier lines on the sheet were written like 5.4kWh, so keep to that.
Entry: 783605kWh
